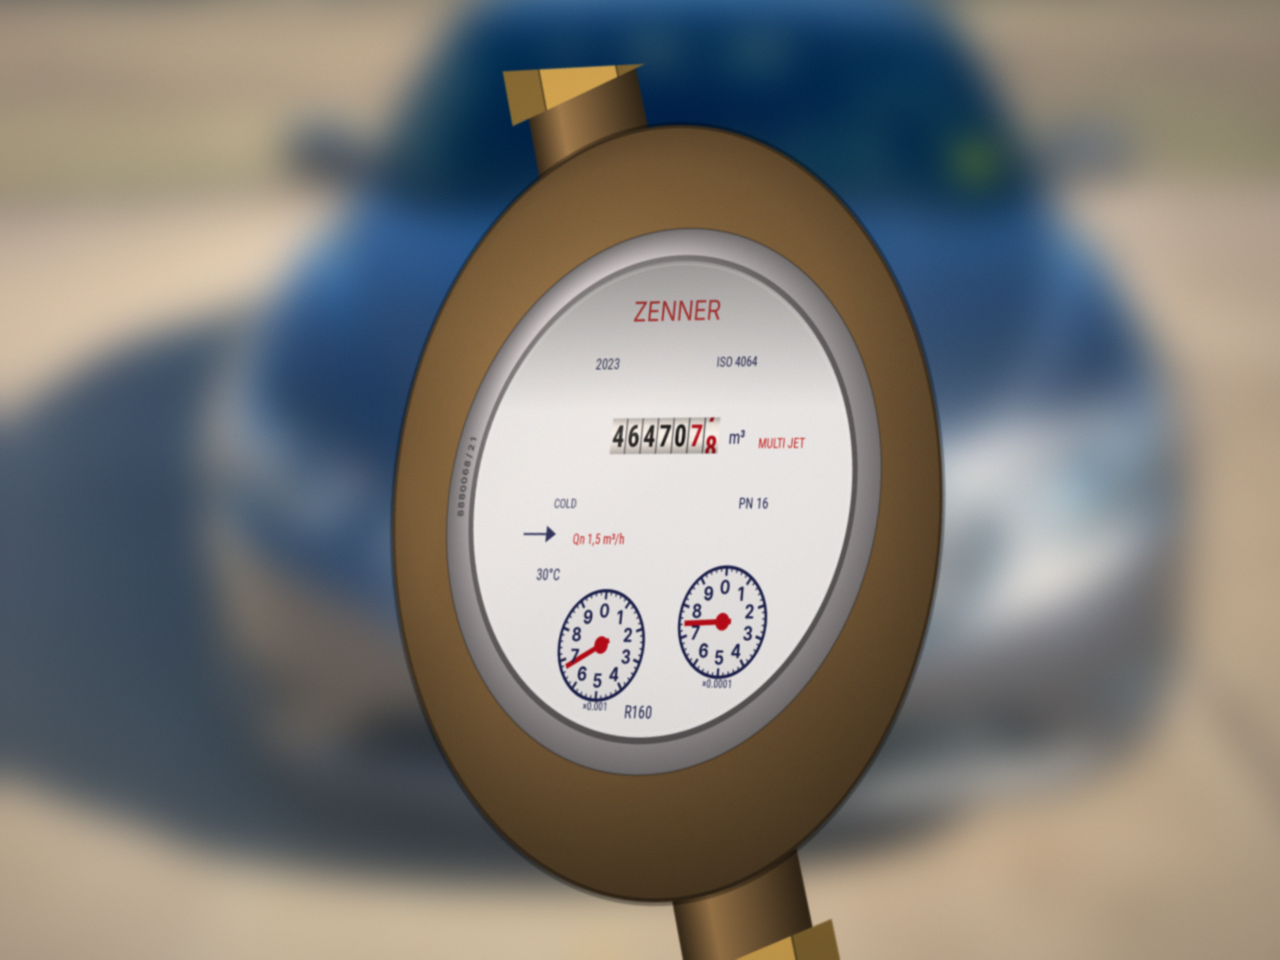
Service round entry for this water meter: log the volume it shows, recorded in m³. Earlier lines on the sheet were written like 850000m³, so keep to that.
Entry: 46470.7767m³
